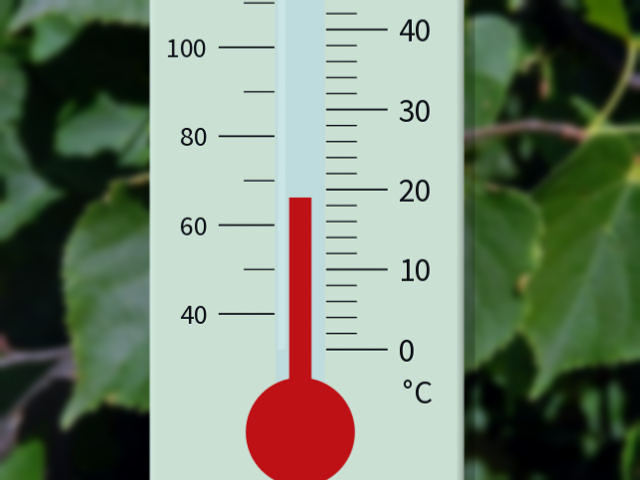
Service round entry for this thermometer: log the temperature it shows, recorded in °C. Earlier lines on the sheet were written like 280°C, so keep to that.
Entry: 19°C
